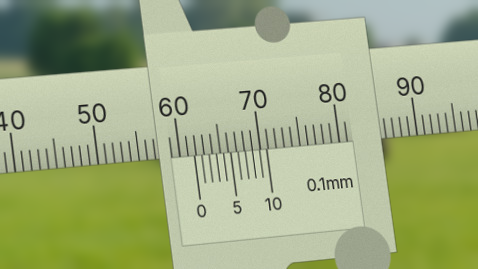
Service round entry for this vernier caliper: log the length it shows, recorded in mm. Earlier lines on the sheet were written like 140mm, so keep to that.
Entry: 61.8mm
